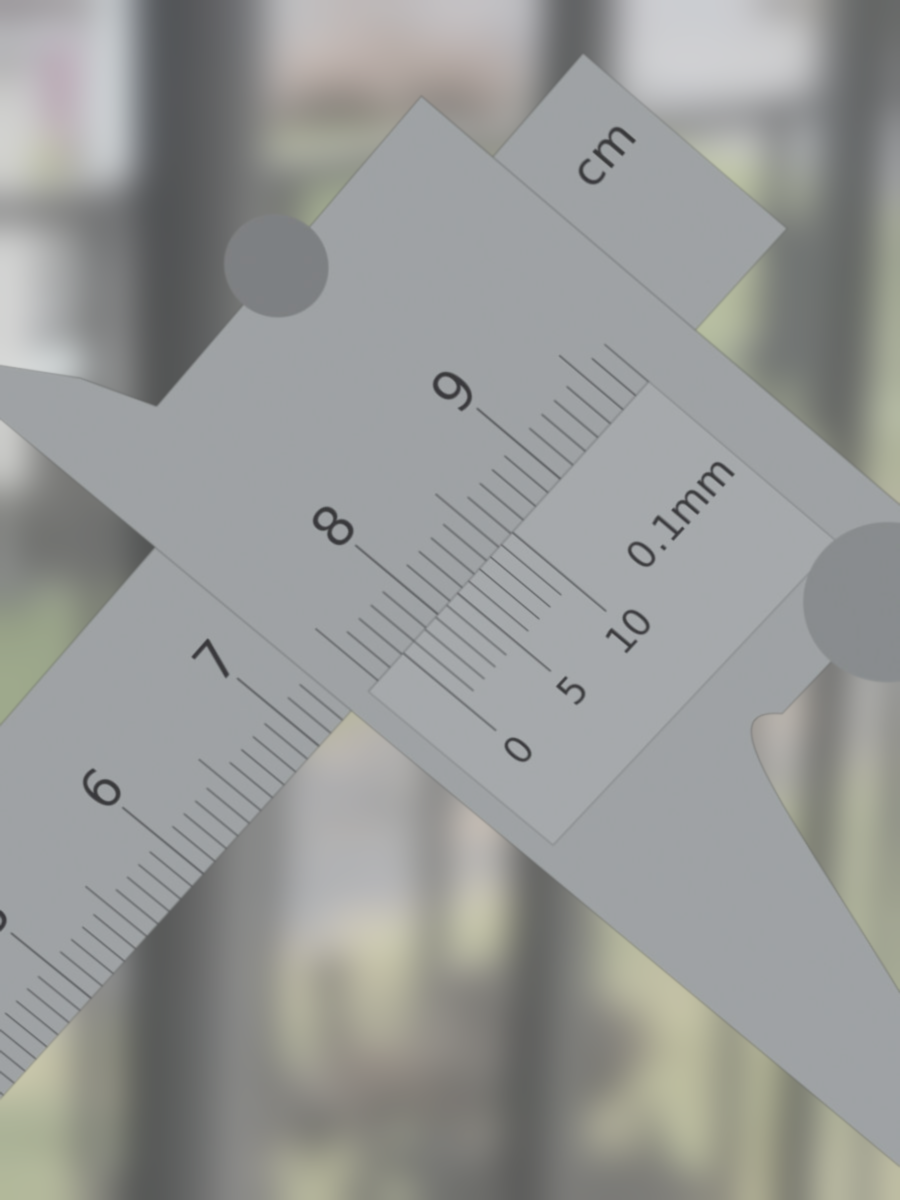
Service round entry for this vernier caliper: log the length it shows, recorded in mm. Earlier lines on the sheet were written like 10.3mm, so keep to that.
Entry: 77.1mm
